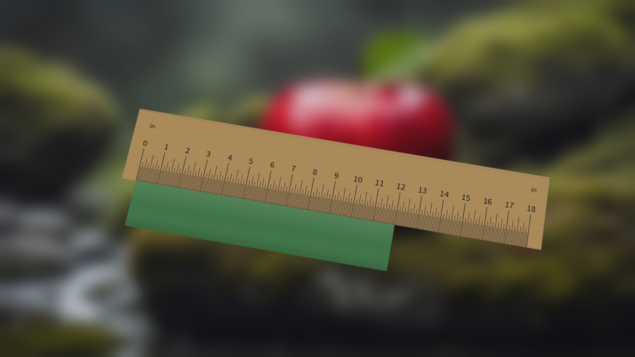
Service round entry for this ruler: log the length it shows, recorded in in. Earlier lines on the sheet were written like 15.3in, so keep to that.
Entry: 12in
